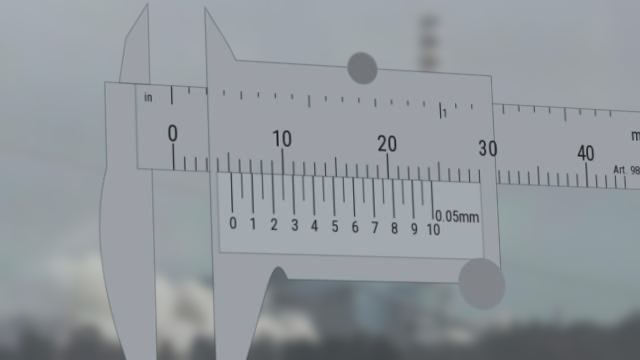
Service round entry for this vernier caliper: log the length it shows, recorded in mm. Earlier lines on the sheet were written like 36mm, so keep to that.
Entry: 5.2mm
